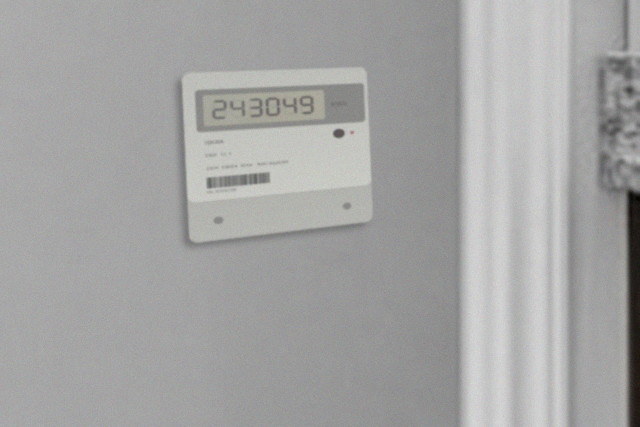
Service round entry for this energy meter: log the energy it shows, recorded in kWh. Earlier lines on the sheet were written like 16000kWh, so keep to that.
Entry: 243049kWh
